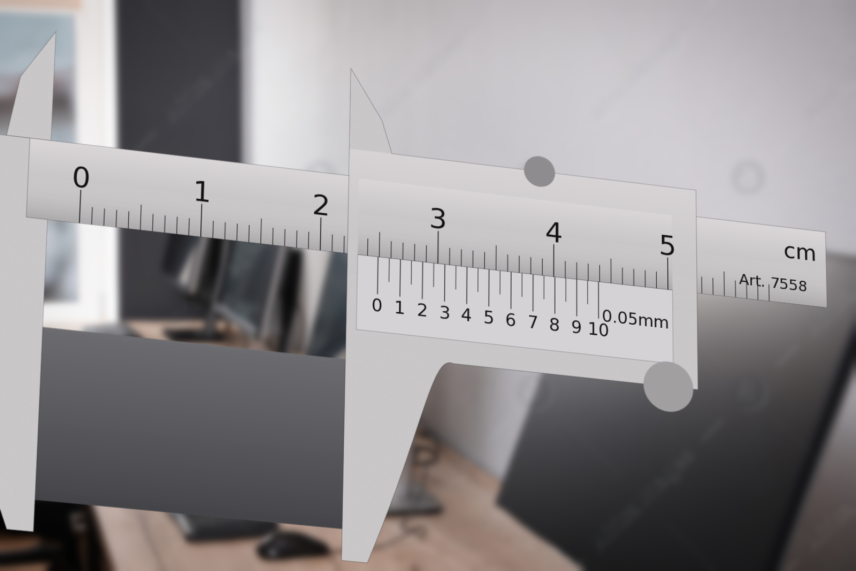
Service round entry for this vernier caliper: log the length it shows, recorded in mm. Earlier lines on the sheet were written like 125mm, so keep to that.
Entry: 24.9mm
